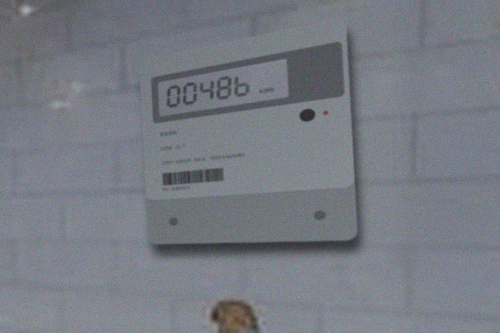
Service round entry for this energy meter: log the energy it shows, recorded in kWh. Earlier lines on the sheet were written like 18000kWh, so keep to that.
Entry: 486kWh
